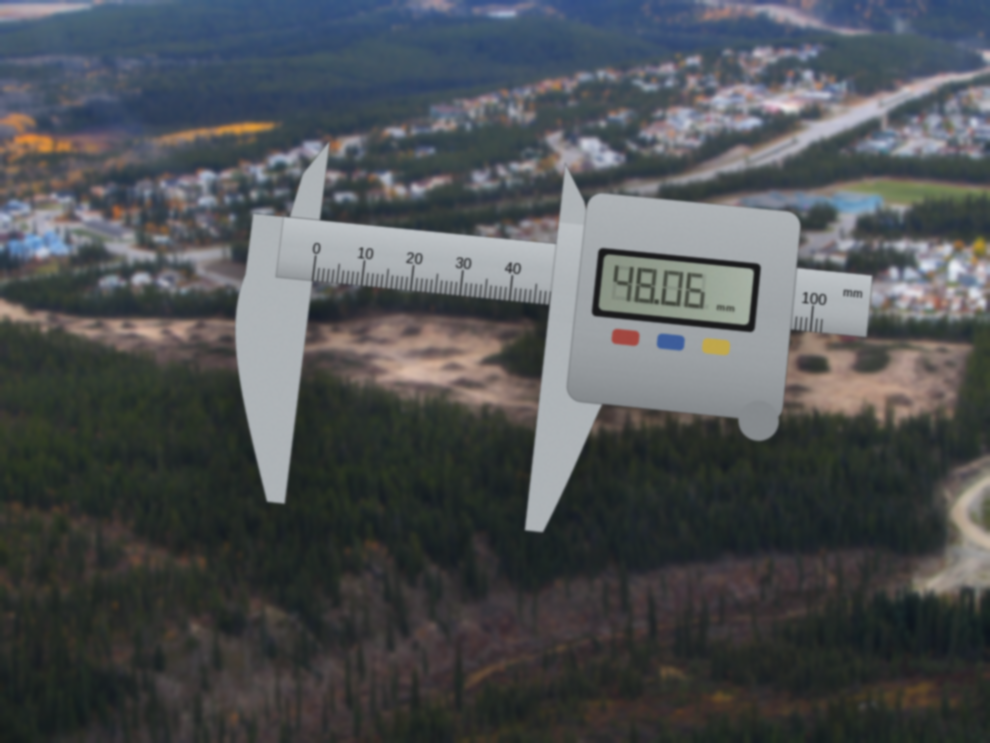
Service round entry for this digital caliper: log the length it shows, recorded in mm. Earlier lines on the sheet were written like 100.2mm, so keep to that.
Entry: 48.06mm
